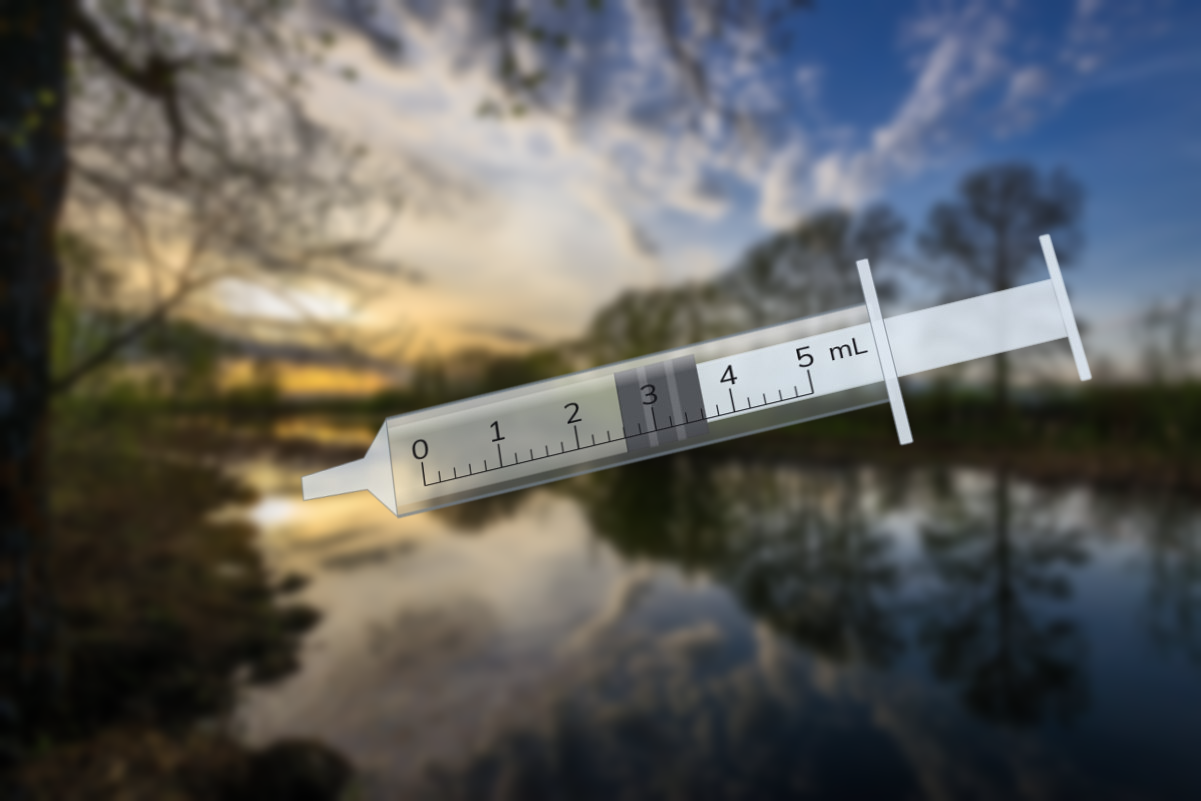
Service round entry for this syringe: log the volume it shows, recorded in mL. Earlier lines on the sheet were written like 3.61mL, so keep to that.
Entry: 2.6mL
